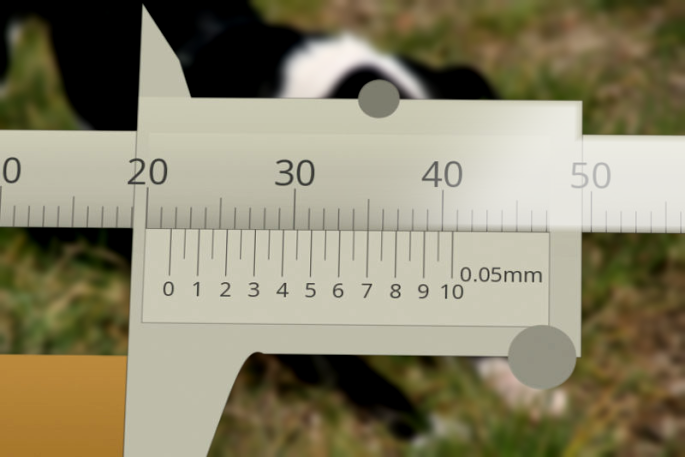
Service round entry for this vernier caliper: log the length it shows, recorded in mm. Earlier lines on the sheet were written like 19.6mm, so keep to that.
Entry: 21.7mm
